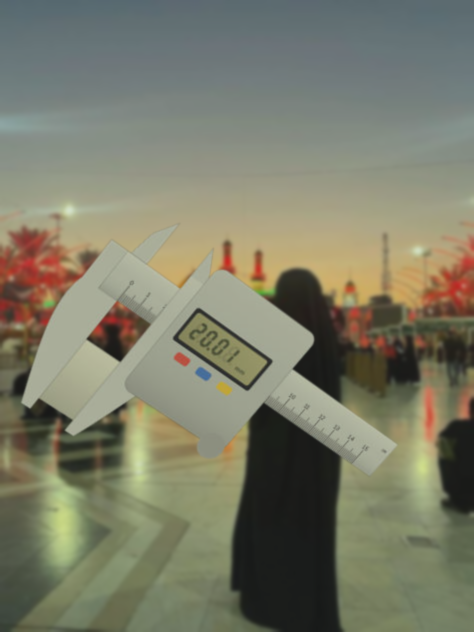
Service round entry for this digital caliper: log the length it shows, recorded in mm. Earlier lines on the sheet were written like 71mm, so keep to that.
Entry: 20.01mm
